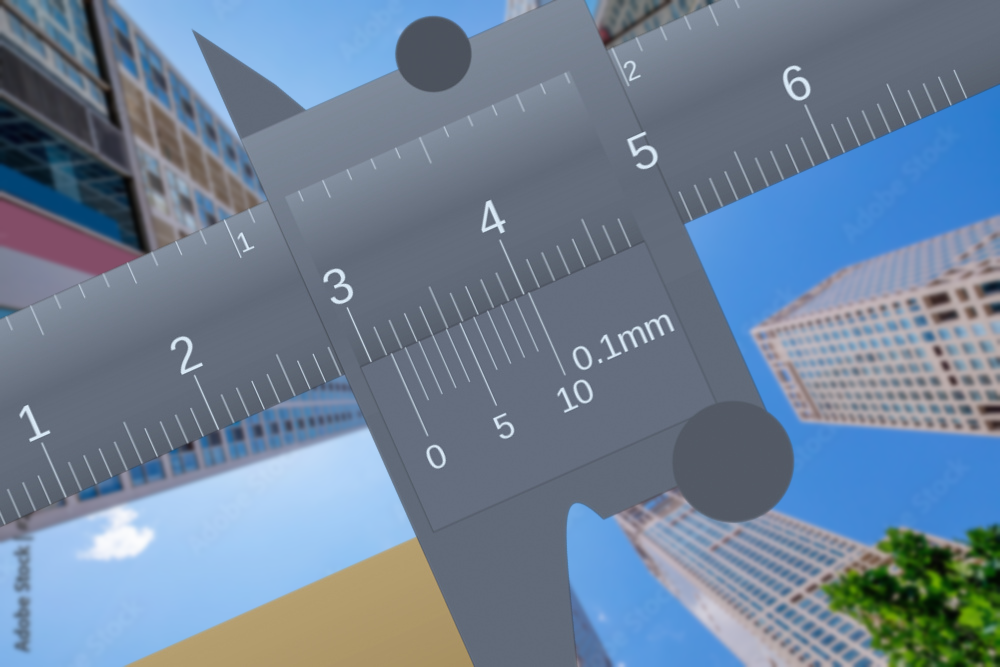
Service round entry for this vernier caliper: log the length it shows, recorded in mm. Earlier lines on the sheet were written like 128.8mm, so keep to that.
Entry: 31.3mm
